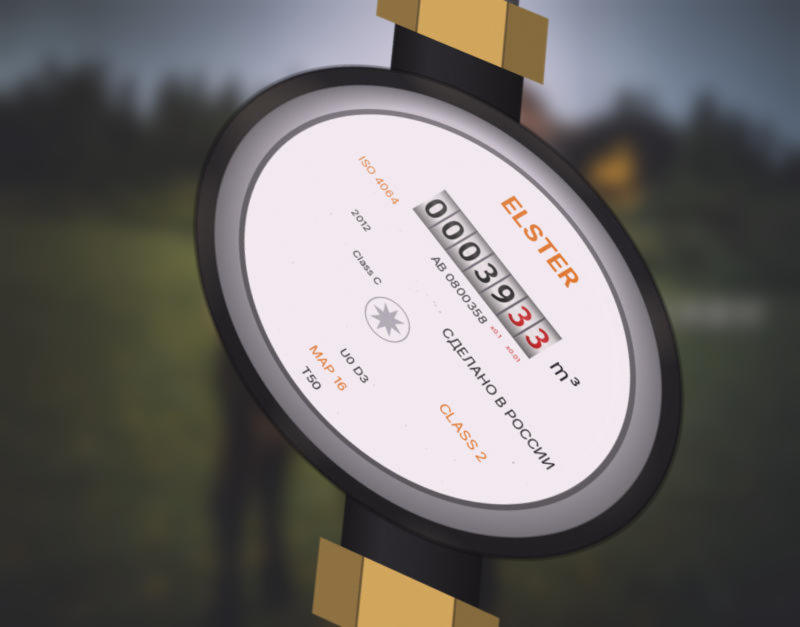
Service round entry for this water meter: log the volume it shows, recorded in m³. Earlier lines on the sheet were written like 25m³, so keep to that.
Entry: 39.33m³
